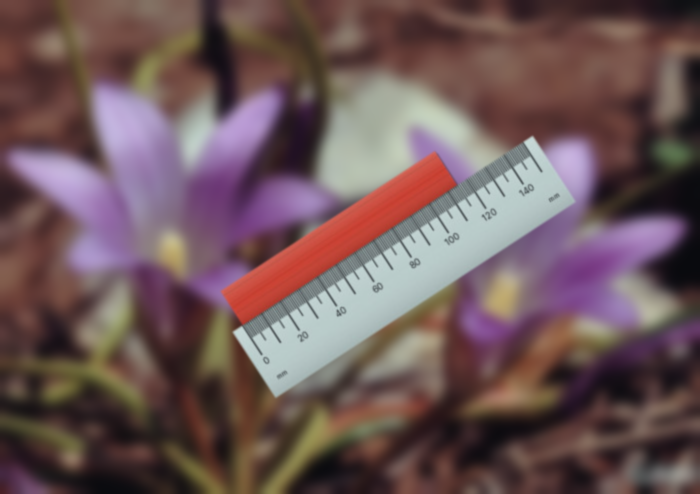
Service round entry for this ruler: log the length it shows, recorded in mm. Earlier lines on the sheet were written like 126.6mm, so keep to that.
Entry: 115mm
